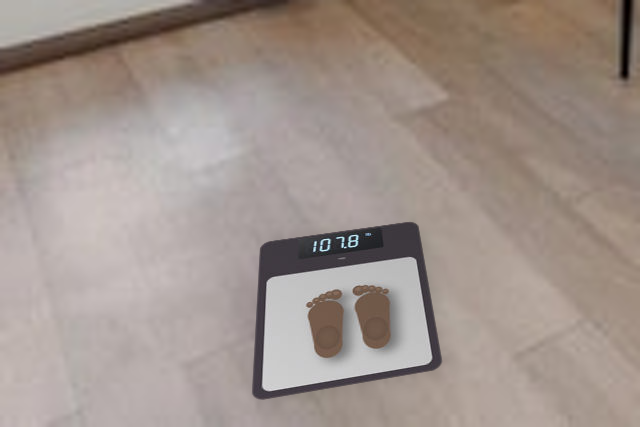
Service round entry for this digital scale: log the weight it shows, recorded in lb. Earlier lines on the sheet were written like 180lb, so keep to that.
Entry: 107.8lb
